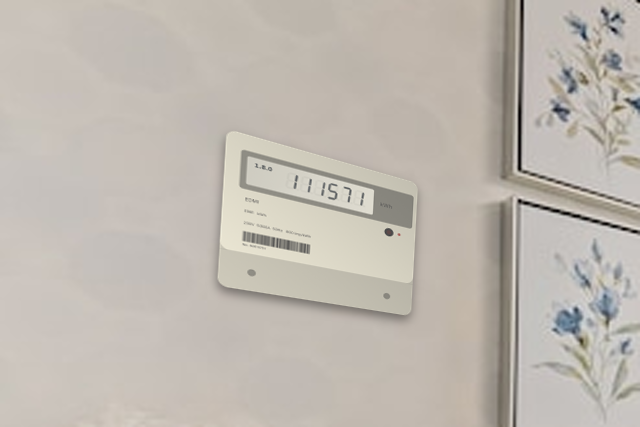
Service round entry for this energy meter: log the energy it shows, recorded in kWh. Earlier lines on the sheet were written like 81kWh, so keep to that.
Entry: 111571kWh
